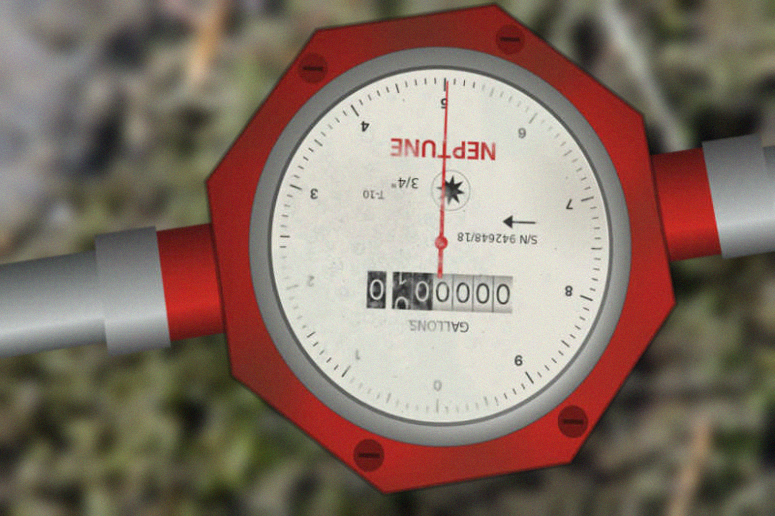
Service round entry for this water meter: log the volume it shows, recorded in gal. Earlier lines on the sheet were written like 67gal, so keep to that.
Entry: 5.0gal
